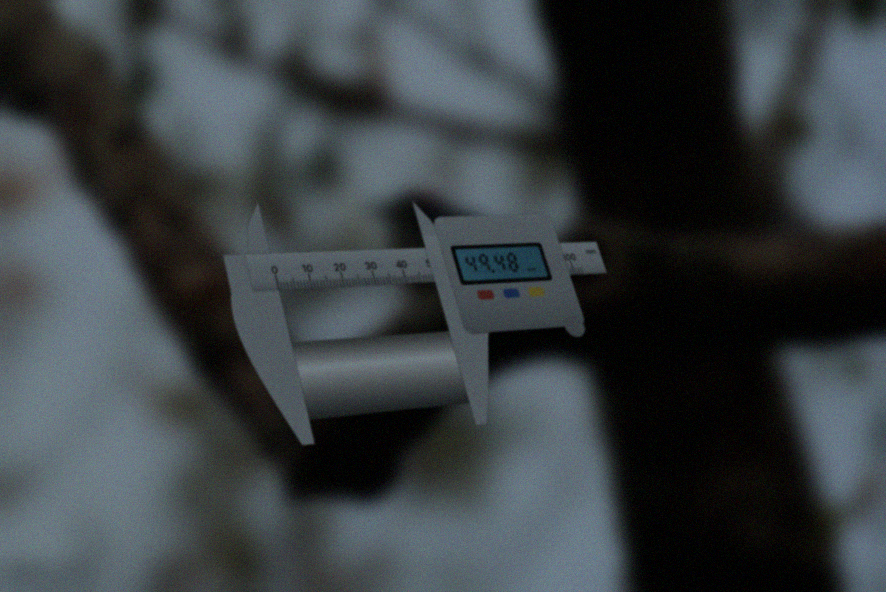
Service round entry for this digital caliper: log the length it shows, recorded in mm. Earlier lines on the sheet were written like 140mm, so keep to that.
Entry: 49.48mm
